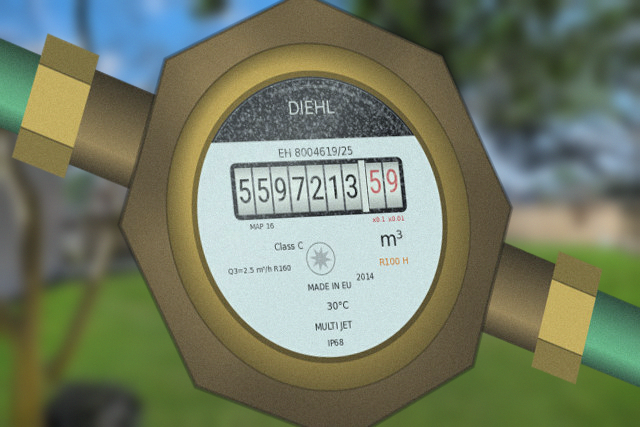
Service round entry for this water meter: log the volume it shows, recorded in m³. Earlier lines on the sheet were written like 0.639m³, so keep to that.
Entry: 5597213.59m³
